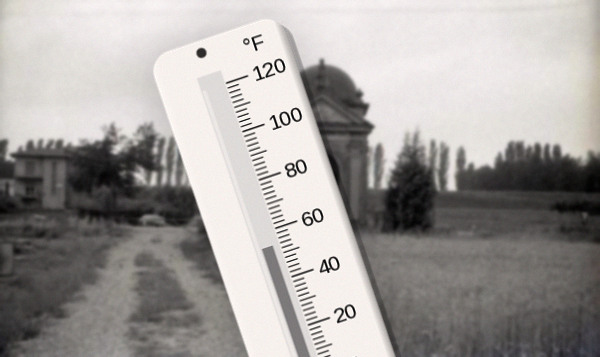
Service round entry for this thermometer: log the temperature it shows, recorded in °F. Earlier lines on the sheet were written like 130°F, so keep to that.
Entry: 54°F
